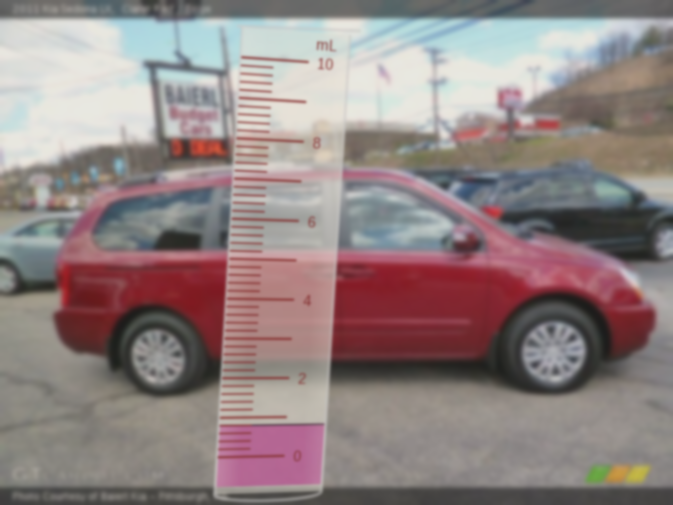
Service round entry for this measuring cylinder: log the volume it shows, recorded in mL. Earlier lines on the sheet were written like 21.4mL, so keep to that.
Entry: 0.8mL
